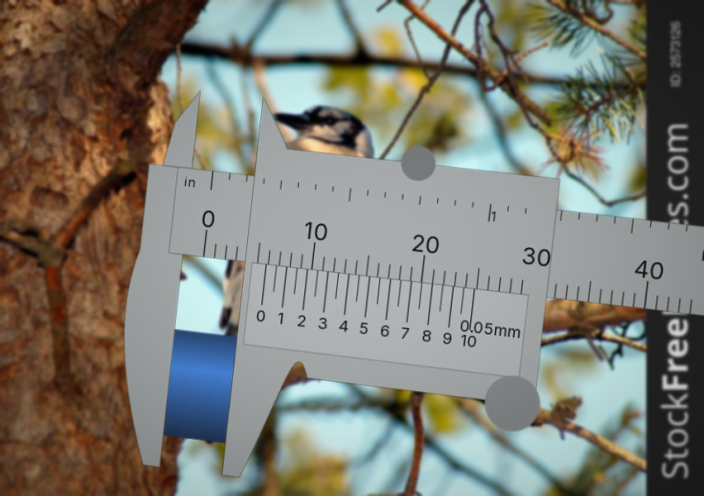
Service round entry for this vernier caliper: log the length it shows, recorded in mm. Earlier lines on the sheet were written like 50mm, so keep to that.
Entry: 5.8mm
